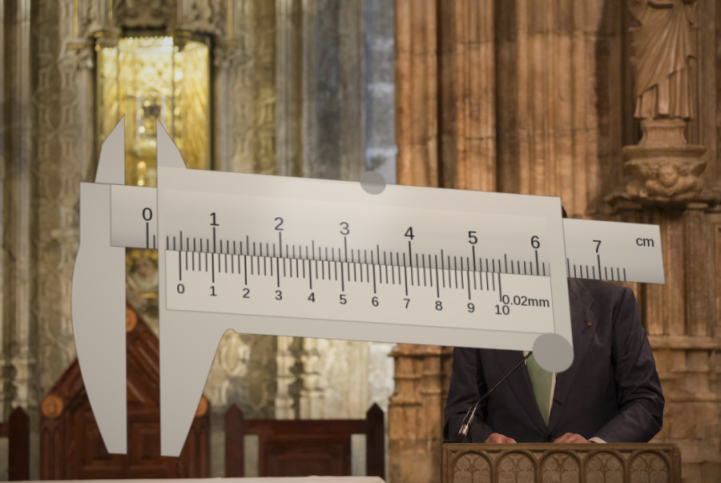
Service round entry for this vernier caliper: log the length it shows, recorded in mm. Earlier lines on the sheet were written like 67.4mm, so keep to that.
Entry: 4.8mm
